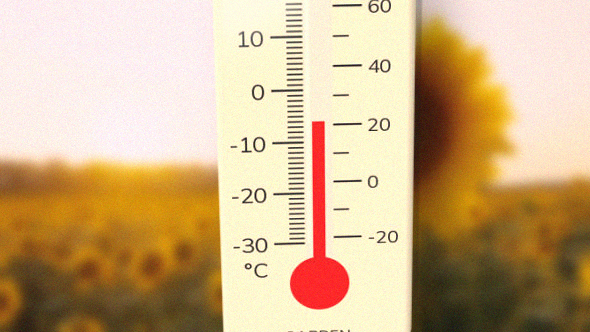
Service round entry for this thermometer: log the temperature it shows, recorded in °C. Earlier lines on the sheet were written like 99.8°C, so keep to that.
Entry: -6°C
